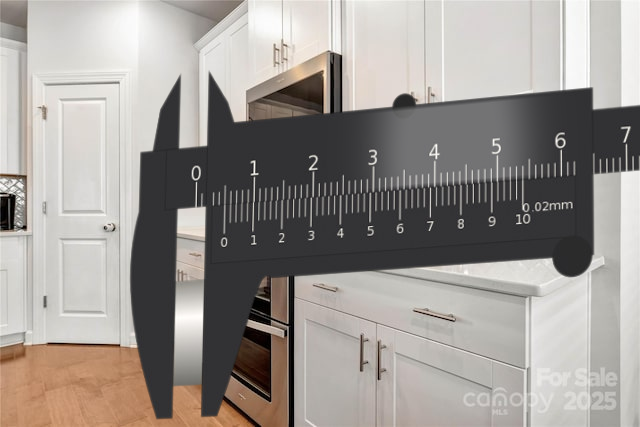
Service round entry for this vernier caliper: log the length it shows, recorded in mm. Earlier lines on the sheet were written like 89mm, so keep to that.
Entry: 5.0mm
